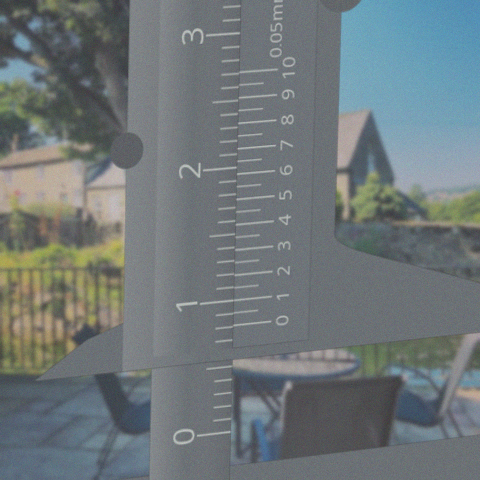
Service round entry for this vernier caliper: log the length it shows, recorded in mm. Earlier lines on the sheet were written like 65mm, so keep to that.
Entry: 8.1mm
